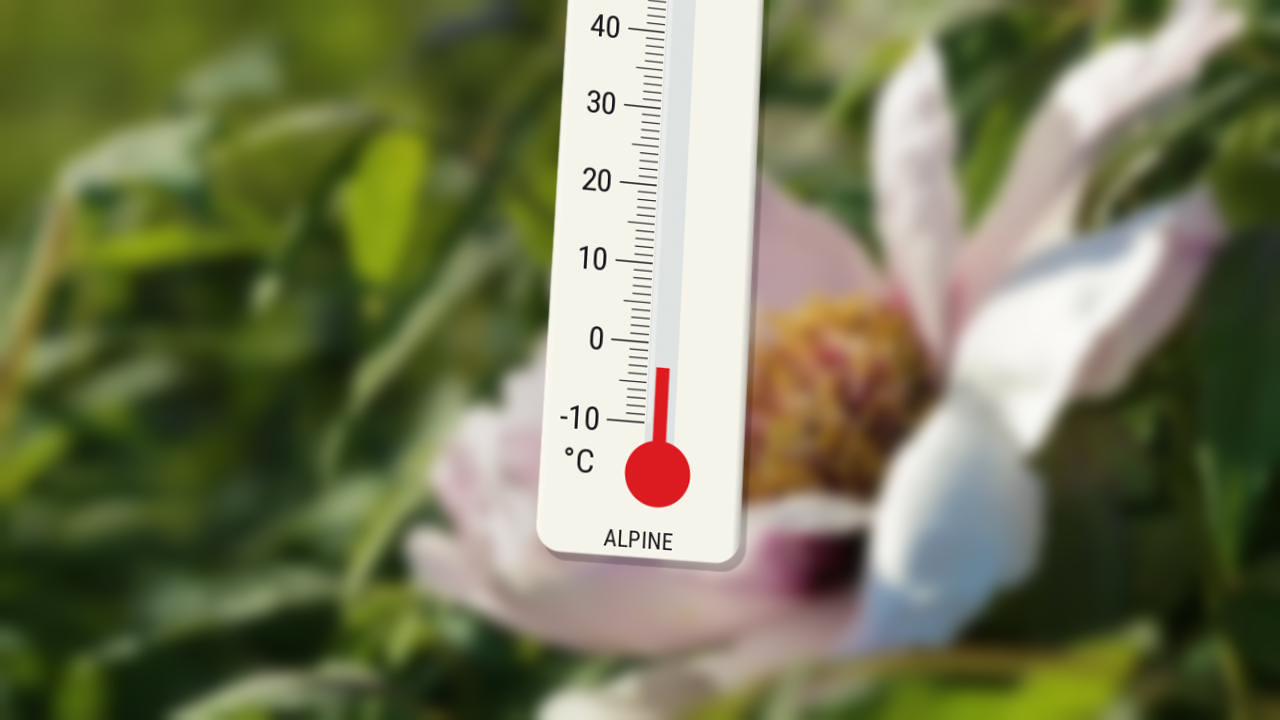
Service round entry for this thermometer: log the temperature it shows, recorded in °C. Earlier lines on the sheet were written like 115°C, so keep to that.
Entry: -3°C
